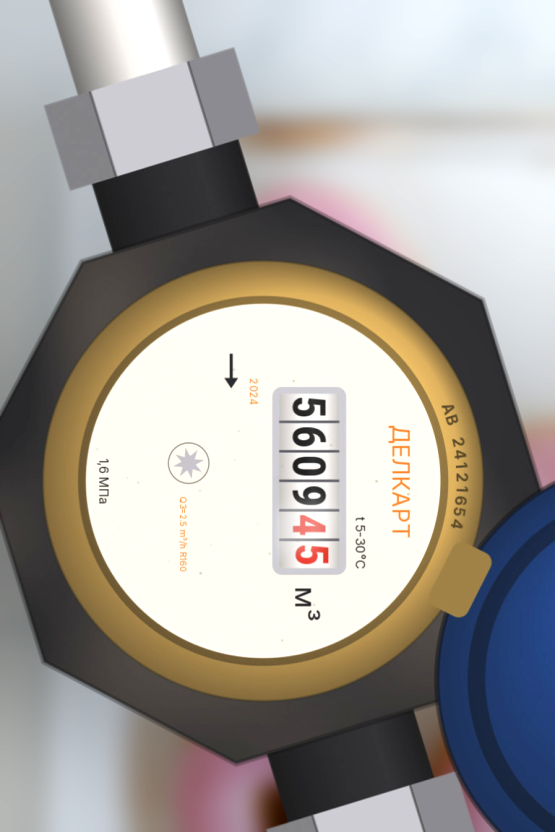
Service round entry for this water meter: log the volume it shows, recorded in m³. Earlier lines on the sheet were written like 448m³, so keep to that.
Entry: 5609.45m³
